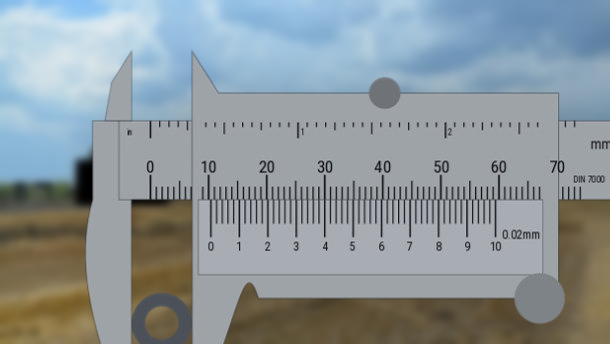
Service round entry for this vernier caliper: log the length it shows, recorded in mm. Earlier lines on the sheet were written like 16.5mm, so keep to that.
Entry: 10.4mm
